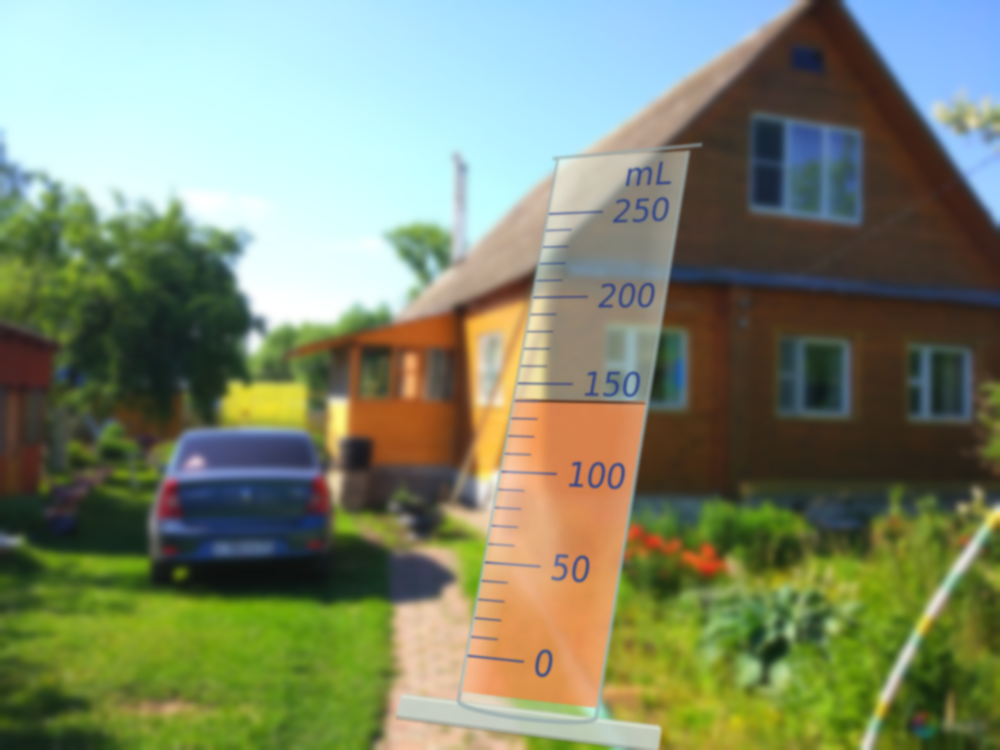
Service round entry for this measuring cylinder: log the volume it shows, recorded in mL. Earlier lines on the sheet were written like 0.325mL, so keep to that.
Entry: 140mL
